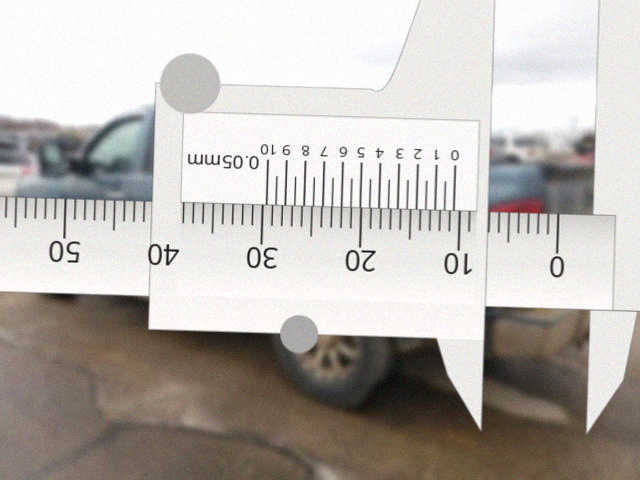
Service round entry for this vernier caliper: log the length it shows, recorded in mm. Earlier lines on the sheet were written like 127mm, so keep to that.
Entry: 10.6mm
